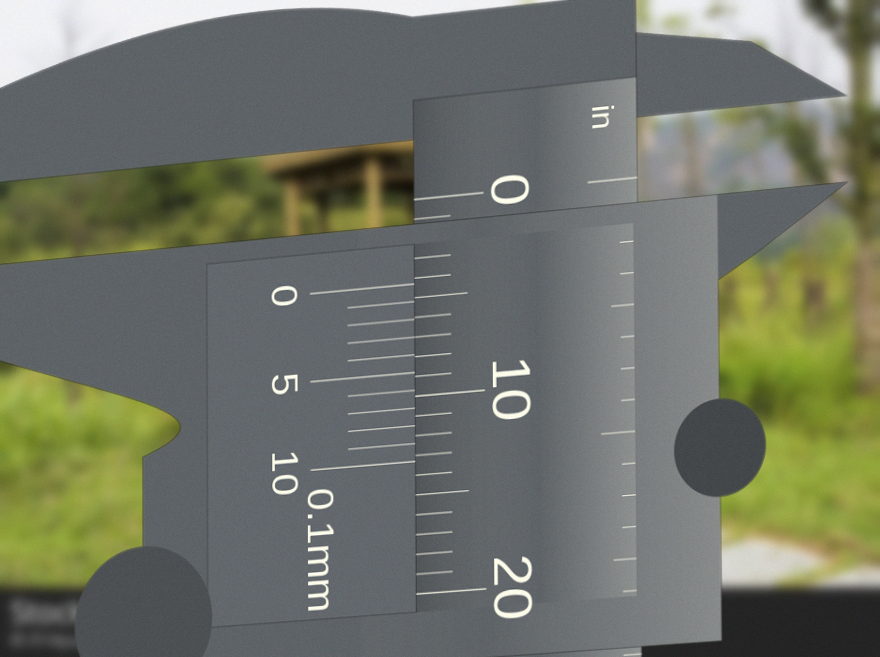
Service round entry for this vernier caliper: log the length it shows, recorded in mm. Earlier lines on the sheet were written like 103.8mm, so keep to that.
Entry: 4.3mm
